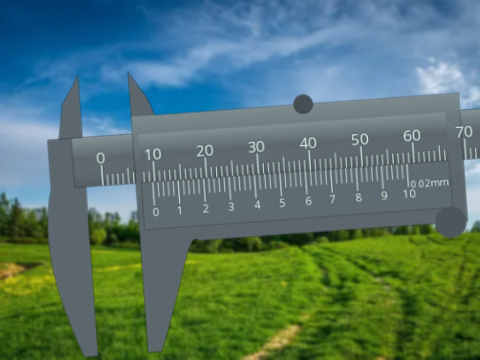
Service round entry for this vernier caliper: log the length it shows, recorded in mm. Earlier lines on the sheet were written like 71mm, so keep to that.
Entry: 9.6mm
